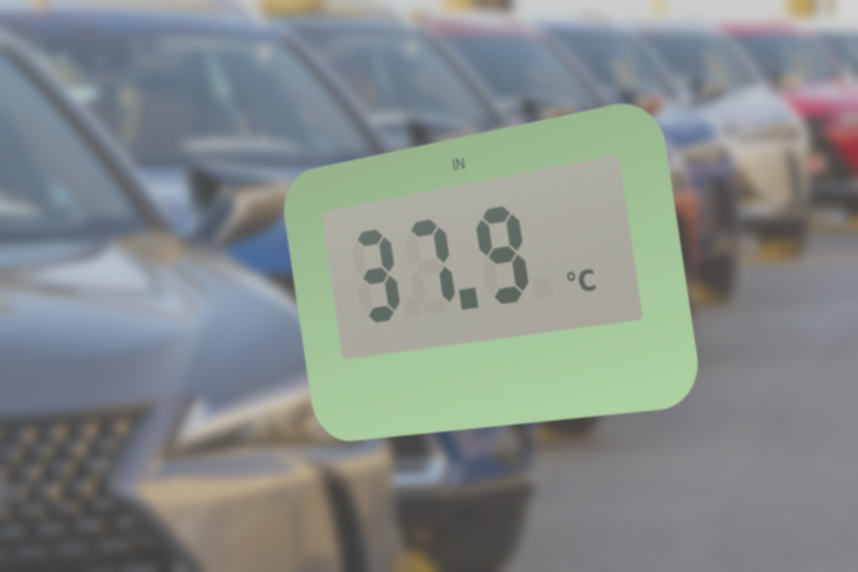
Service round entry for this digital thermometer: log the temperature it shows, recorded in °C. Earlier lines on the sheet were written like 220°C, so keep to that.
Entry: 37.9°C
